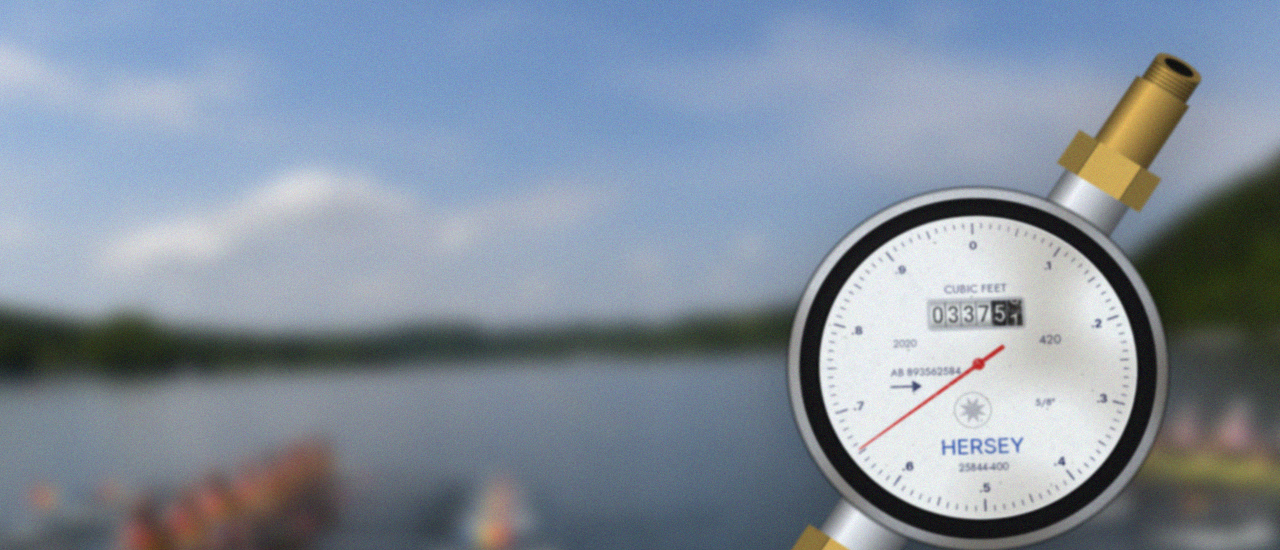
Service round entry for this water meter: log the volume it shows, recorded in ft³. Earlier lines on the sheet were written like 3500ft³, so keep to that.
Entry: 33750.65ft³
